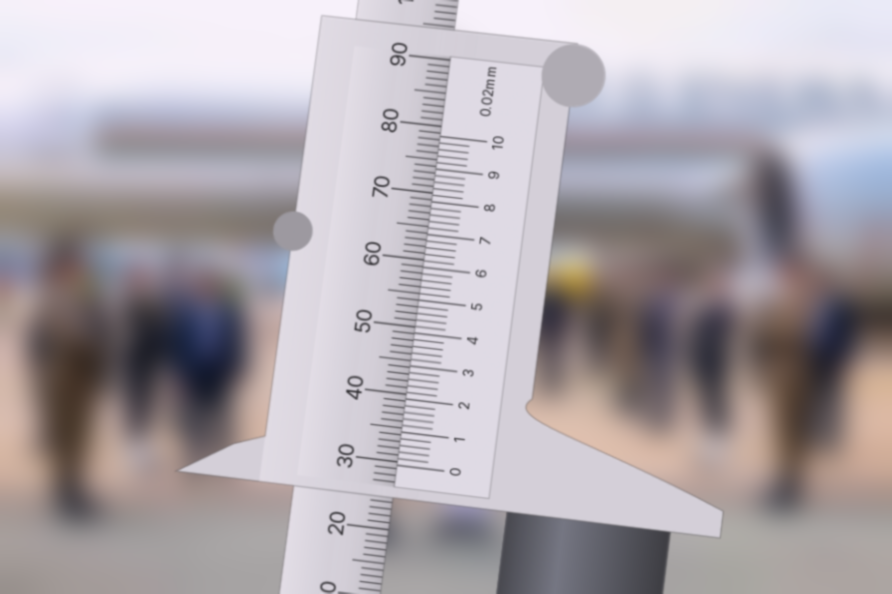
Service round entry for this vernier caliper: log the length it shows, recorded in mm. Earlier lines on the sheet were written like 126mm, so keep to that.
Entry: 29.5mm
